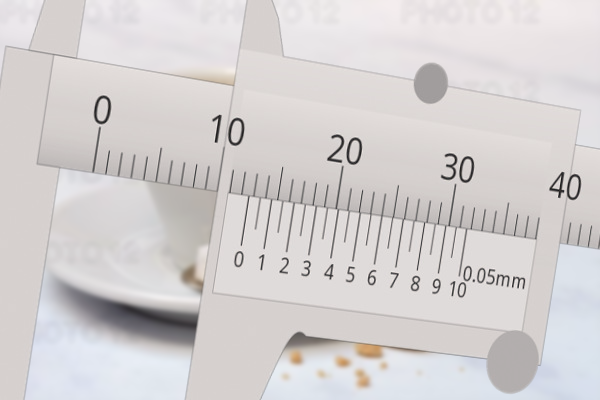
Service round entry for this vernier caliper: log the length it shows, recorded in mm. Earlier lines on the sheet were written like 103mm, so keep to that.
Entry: 12.6mm
